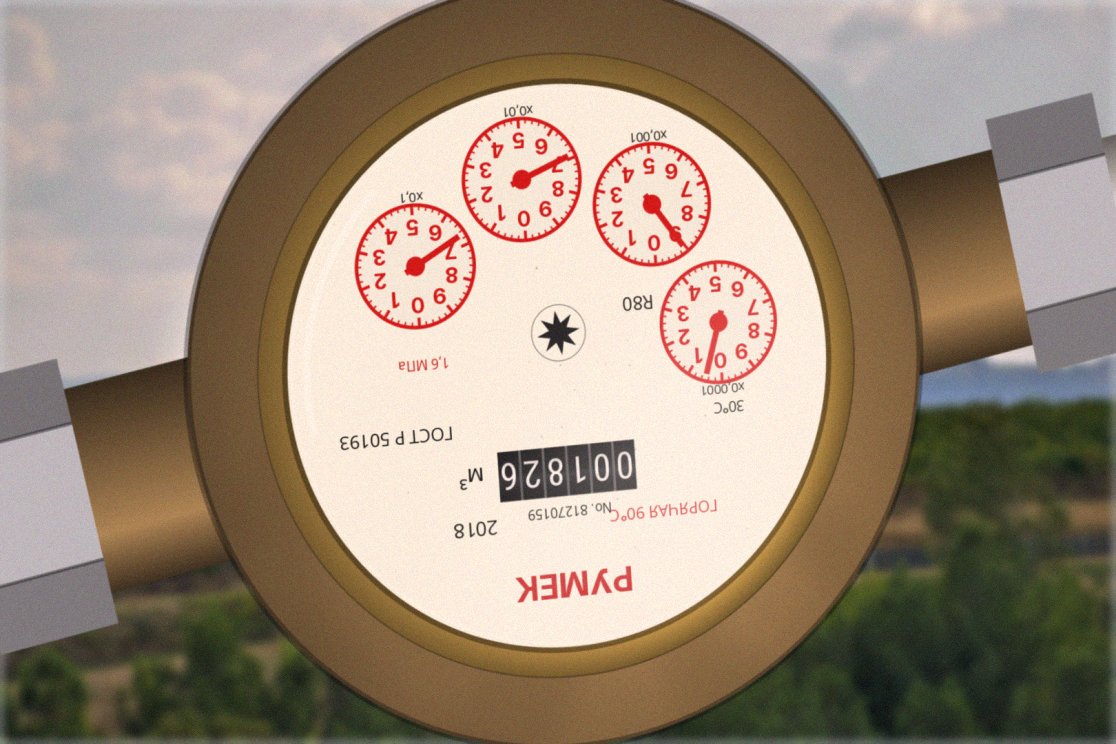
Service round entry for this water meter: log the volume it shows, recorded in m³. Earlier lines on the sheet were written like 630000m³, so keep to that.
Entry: 1826.6690m³
